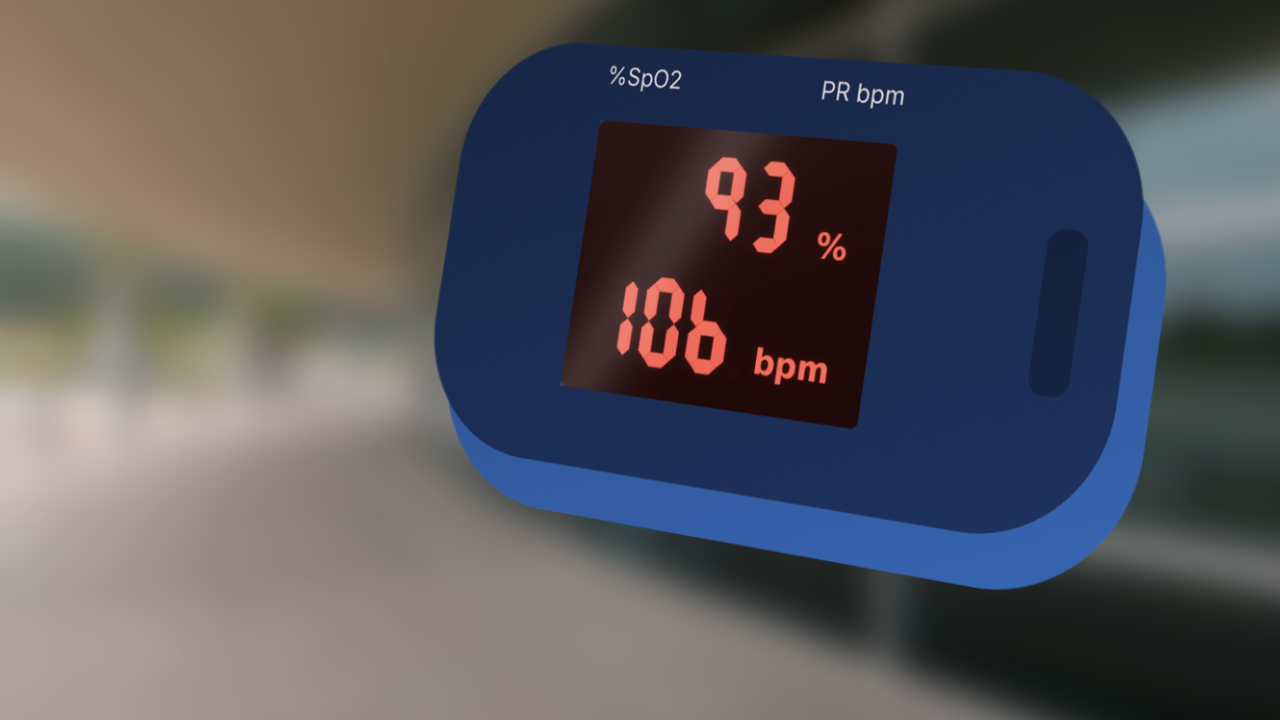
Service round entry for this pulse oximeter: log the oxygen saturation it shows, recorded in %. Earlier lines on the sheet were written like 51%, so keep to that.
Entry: 93%
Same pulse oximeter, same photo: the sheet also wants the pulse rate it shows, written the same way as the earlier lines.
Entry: 106bpm
